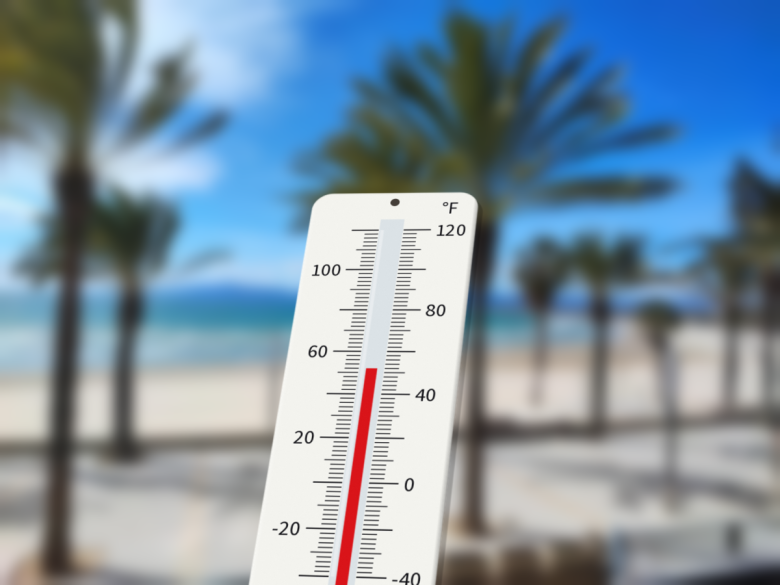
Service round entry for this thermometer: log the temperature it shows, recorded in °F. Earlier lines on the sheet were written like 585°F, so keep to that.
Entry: 52°F
